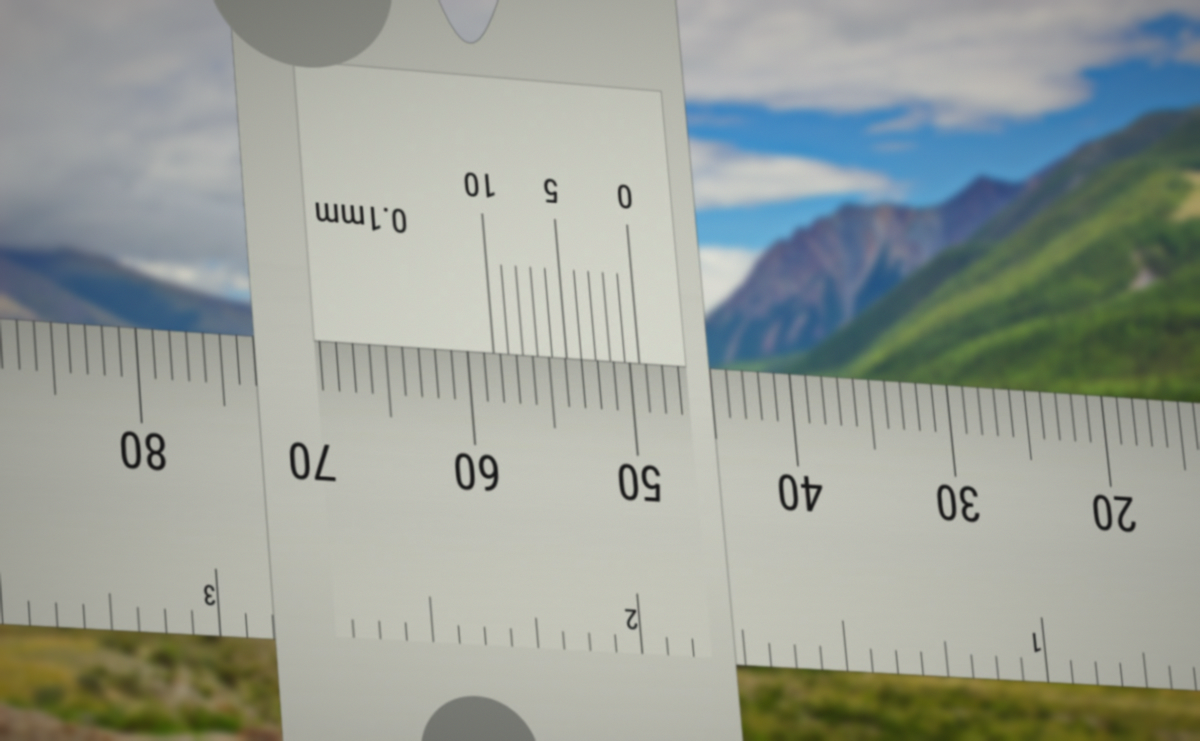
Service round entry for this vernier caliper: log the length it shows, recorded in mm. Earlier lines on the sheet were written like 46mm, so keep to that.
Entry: 49.4mm
